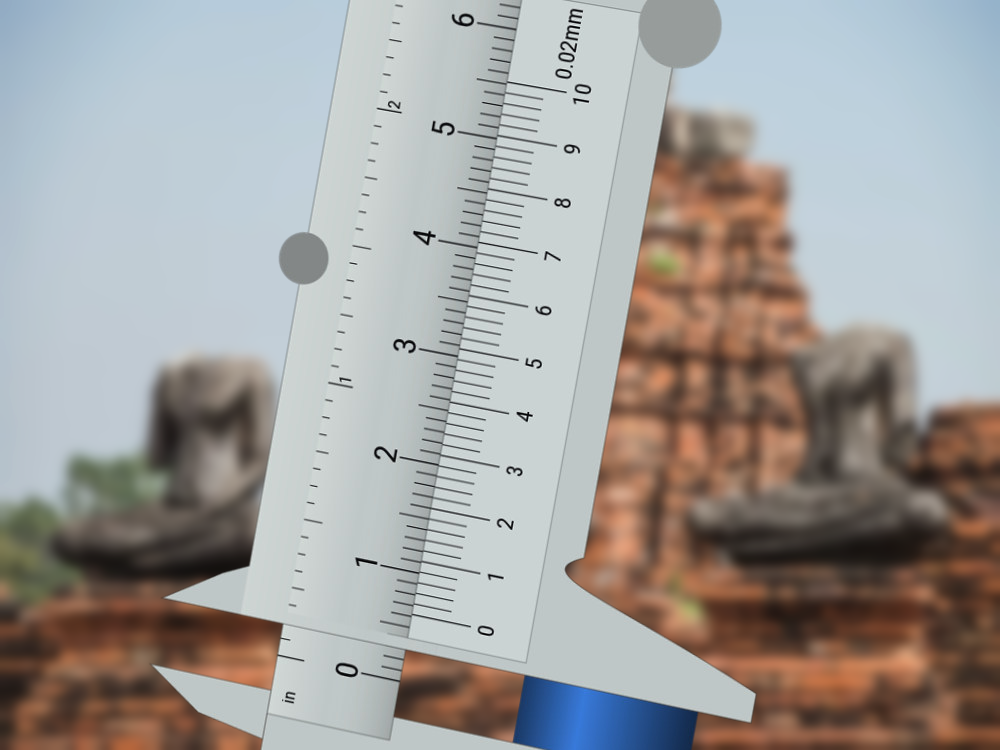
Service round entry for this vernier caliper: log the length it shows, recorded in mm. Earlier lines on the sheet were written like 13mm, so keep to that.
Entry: 6.2mm
